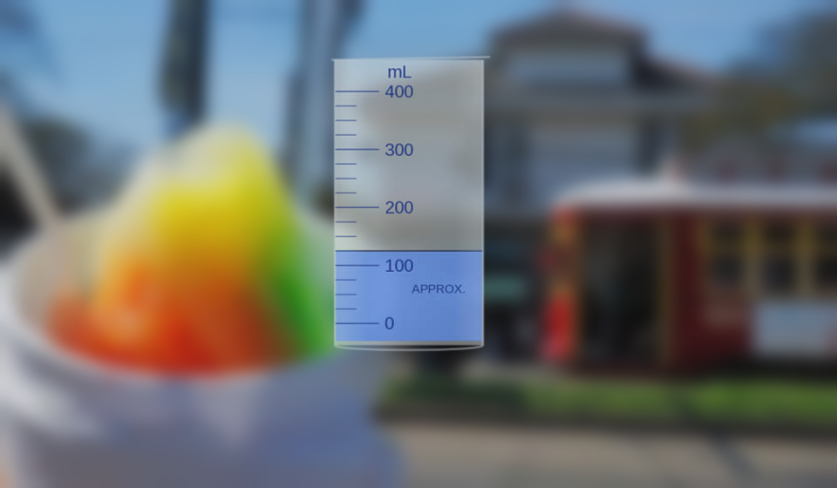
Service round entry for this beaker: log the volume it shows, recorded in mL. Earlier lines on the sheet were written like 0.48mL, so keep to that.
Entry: 125mL
